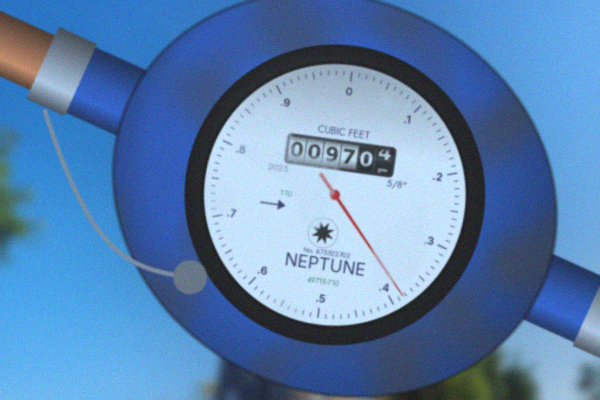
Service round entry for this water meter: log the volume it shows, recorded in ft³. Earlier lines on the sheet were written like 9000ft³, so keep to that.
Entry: 9704.38ft³
